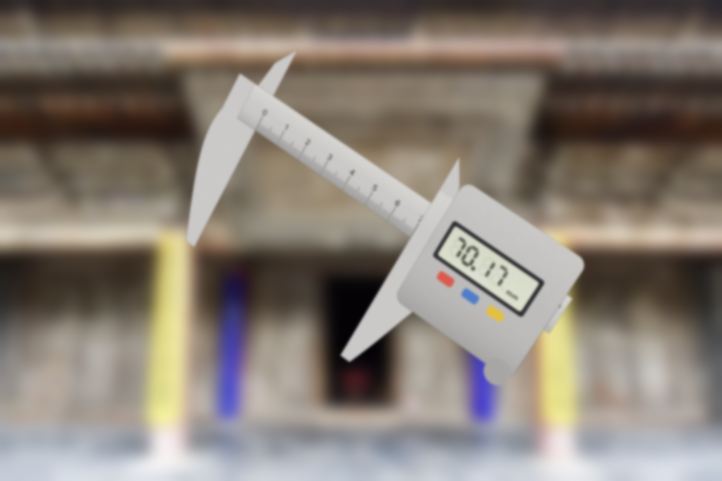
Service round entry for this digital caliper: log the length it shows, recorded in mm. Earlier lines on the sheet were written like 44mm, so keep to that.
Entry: 70.17mm
